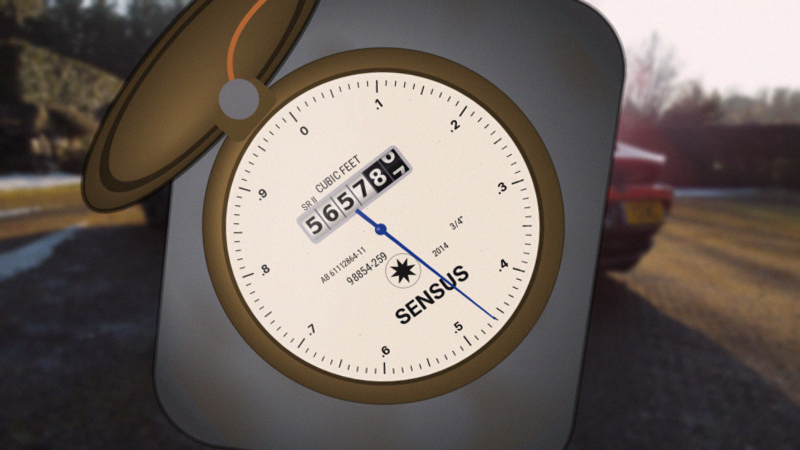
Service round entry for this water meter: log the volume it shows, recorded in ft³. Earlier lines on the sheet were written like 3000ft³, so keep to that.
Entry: 565786.46ft³
